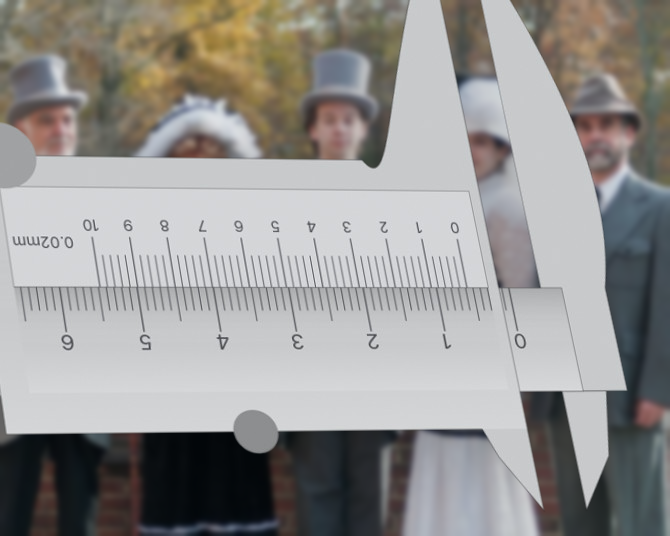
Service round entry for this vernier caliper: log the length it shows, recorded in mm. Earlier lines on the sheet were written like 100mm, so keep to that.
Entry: 5.8mm
